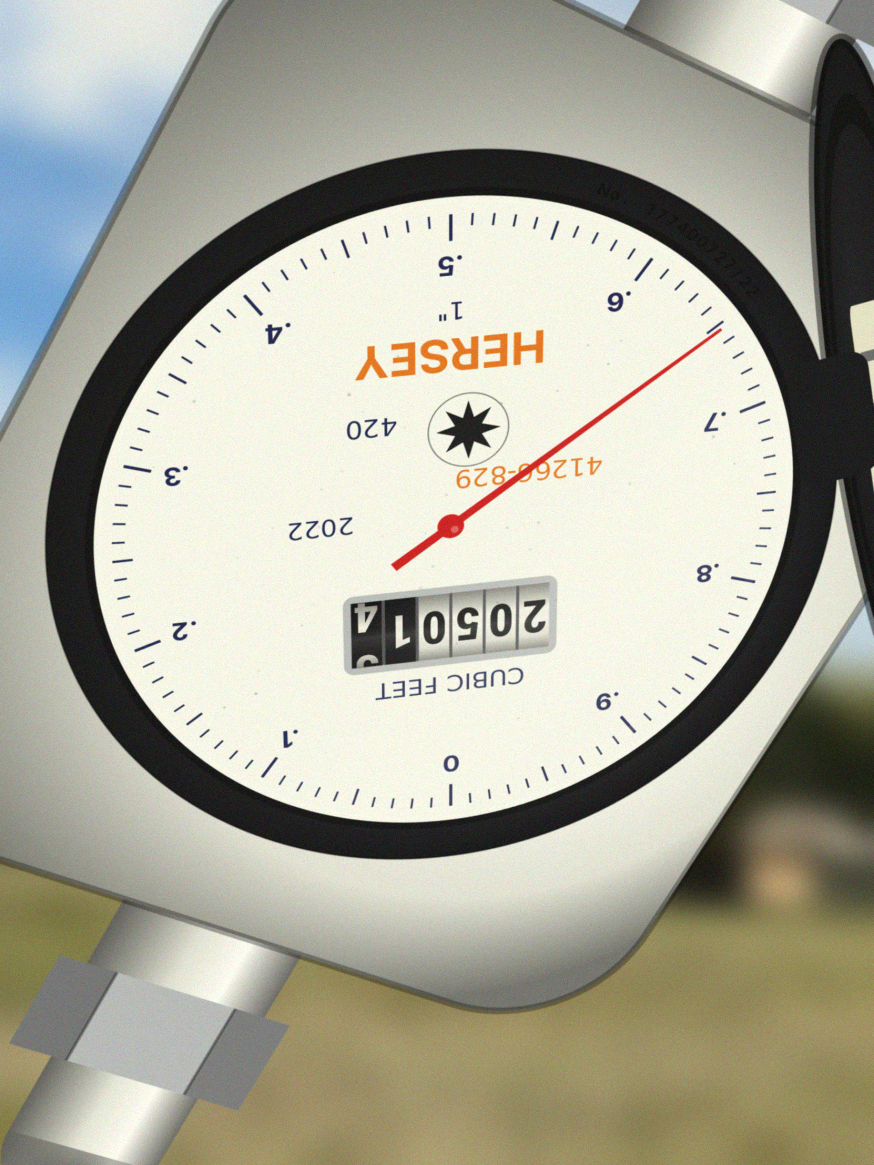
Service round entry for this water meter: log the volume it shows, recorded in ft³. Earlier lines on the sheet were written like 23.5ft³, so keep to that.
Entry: 205013.65ft³
